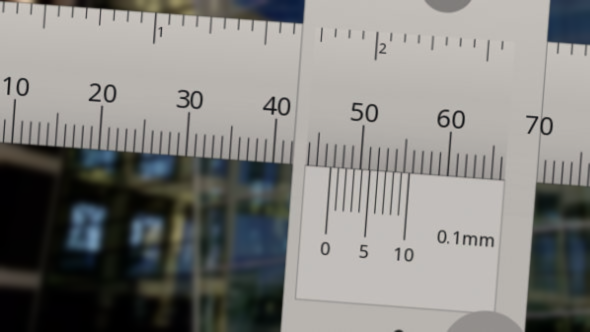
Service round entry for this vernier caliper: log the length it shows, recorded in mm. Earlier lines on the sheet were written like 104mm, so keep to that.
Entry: 46.6mm
